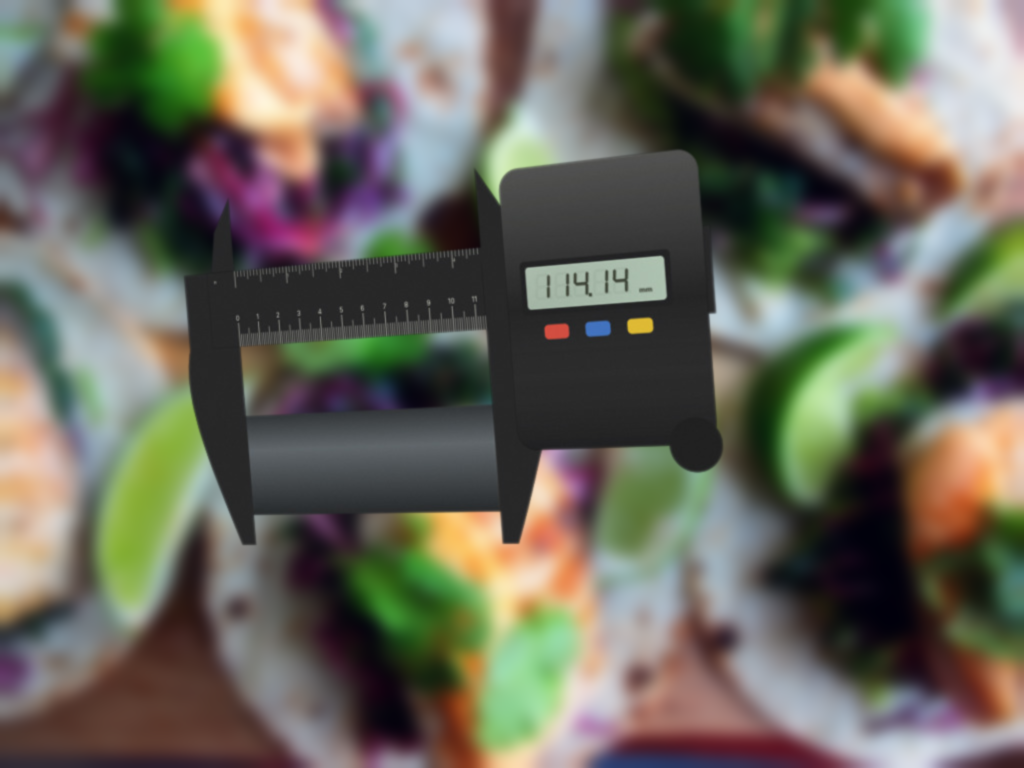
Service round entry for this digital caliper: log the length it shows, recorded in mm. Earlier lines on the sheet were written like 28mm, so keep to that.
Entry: 114.14mm
